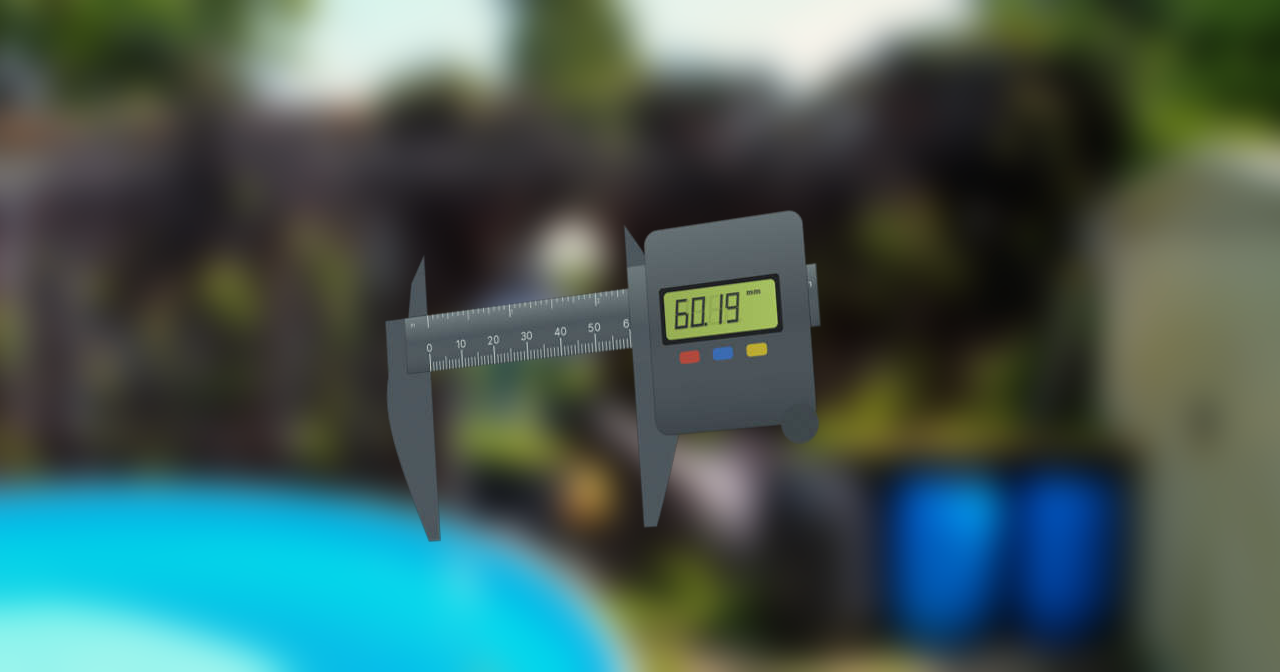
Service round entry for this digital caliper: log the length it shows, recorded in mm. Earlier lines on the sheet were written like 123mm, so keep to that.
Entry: 60.19mm
